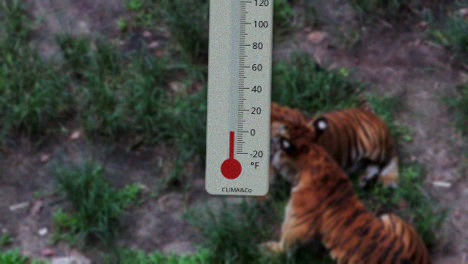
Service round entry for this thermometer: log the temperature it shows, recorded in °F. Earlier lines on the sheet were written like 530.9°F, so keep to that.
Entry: 0°F
